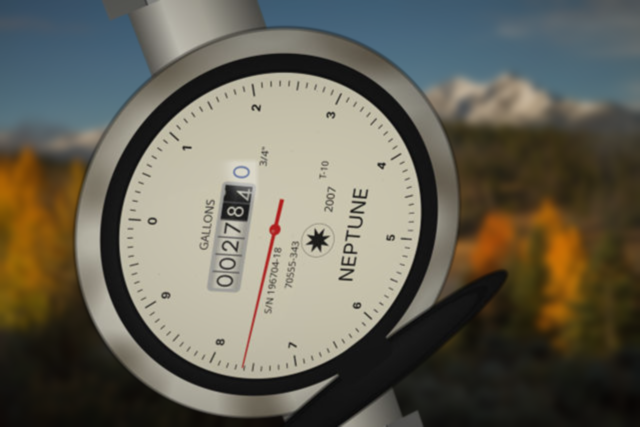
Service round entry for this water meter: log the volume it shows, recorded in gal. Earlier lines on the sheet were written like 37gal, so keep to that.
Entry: 27837.6gal
